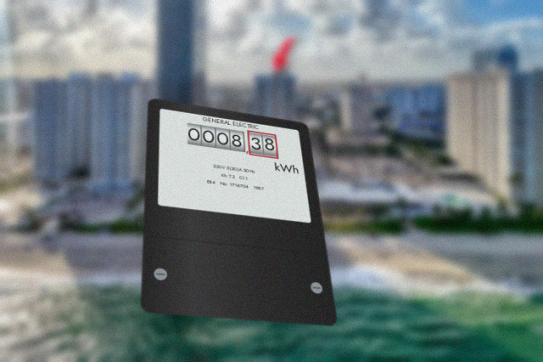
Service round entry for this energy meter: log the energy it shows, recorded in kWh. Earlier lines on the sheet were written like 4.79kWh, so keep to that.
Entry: 8.38kWh
